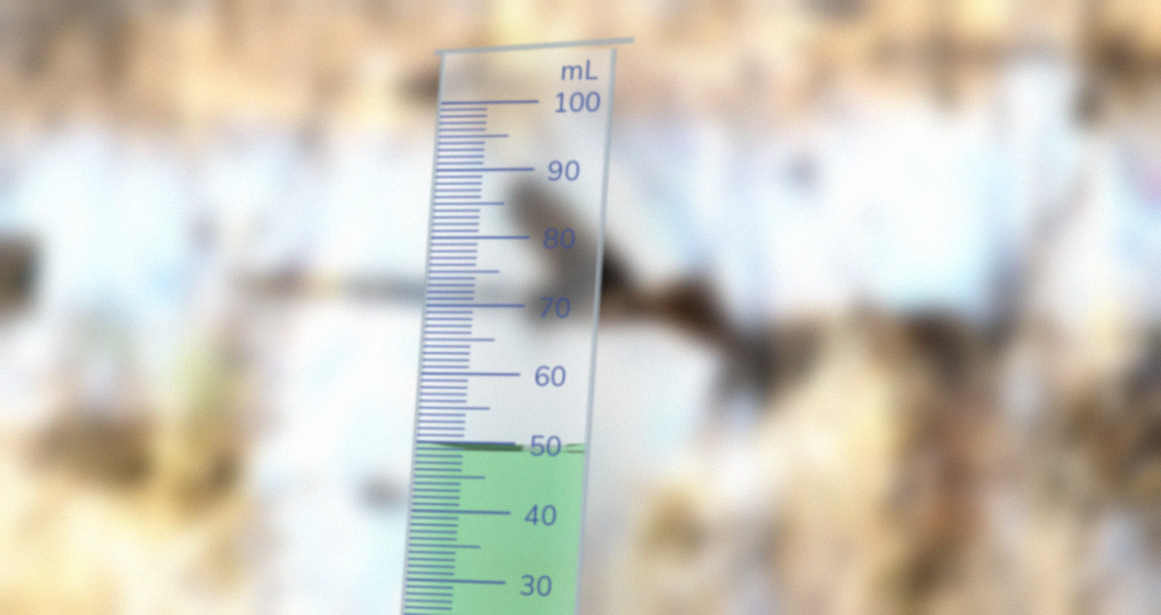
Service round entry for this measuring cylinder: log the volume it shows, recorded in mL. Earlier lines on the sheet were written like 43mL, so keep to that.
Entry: 49mL
